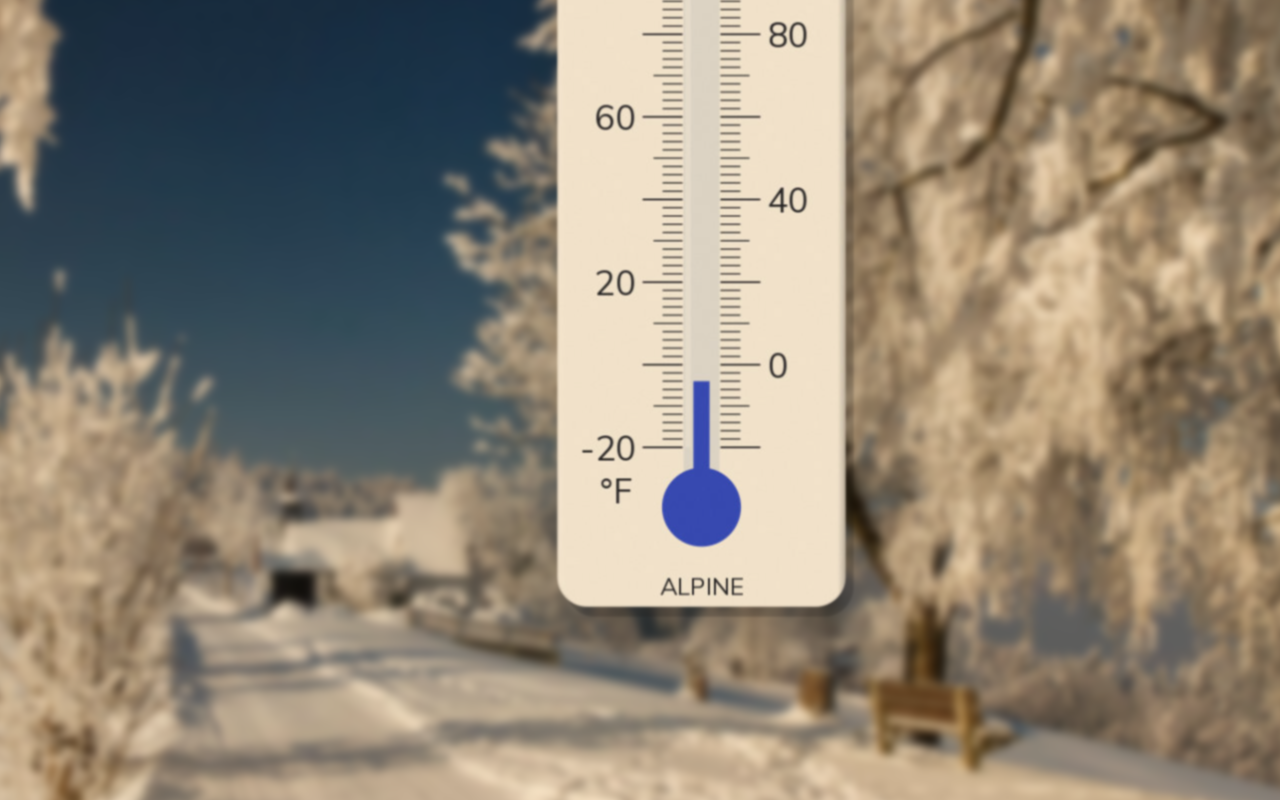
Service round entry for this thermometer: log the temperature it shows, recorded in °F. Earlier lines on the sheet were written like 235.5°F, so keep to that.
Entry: -4°F
